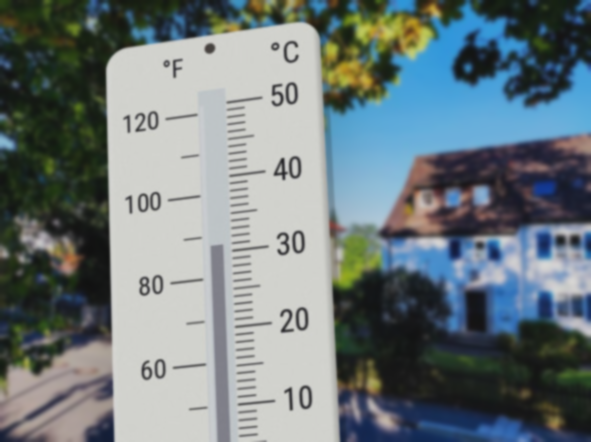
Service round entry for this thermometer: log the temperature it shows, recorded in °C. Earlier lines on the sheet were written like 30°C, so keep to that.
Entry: 31°C
